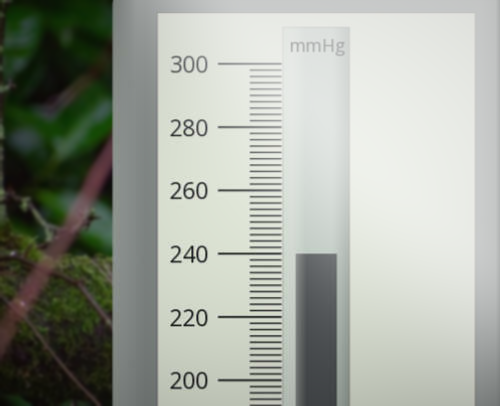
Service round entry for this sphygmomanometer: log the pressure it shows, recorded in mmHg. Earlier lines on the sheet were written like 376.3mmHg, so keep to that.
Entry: 240mmHg
